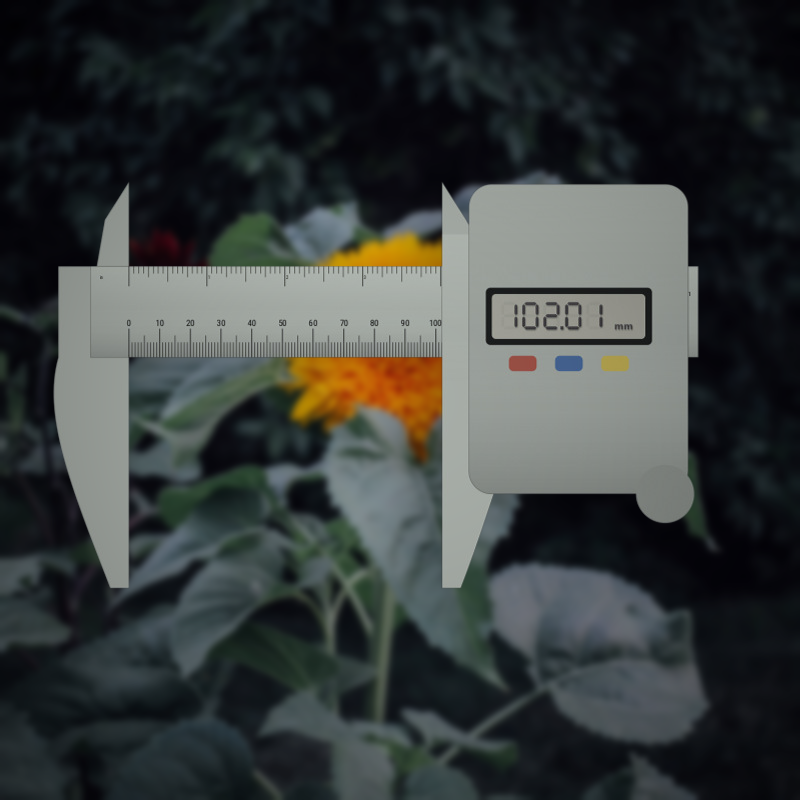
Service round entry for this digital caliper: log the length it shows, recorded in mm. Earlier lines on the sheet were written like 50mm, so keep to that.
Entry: 102.01mm
